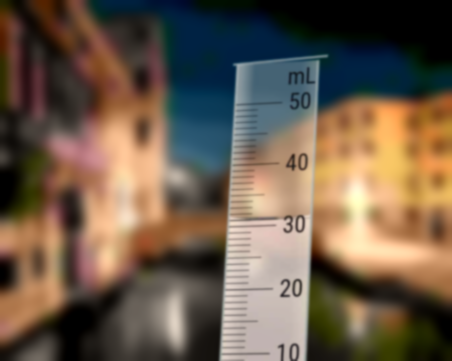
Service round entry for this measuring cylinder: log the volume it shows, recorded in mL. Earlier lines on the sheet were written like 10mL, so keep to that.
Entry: 31mL
